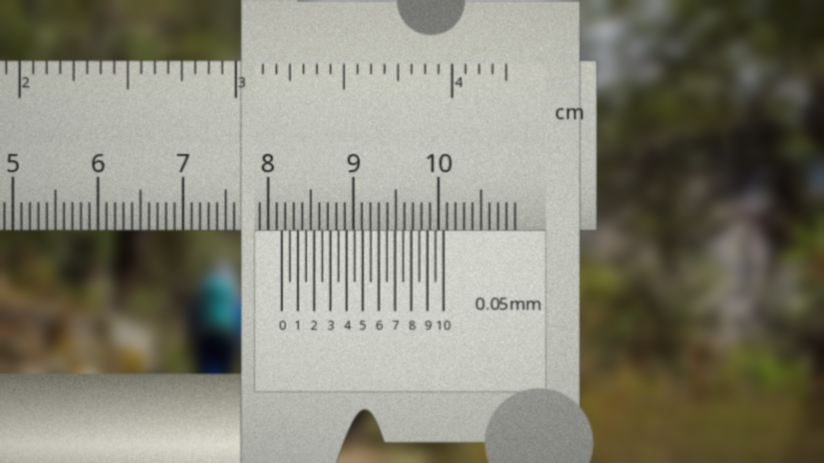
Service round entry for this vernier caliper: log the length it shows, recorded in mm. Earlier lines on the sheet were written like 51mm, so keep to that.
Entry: 81.6mm
